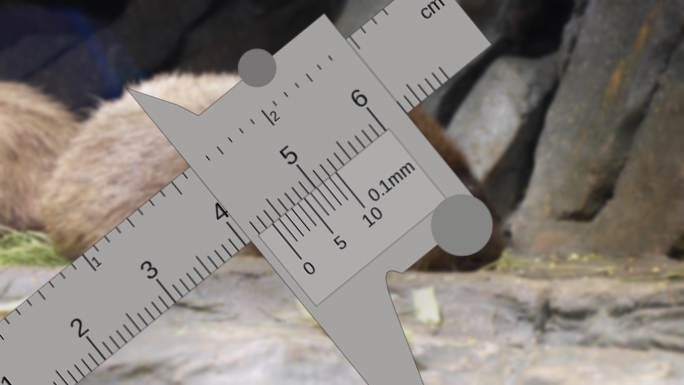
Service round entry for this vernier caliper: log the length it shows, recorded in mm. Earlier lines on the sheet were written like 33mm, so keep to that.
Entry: 43.8mm
